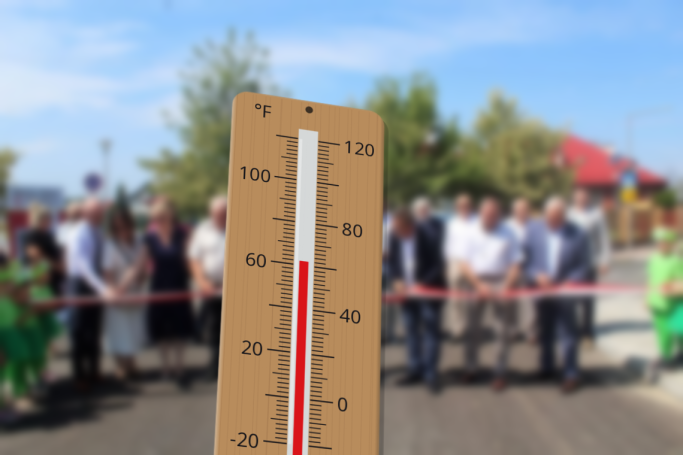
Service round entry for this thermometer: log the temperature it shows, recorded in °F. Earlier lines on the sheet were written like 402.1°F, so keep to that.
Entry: 62°F
